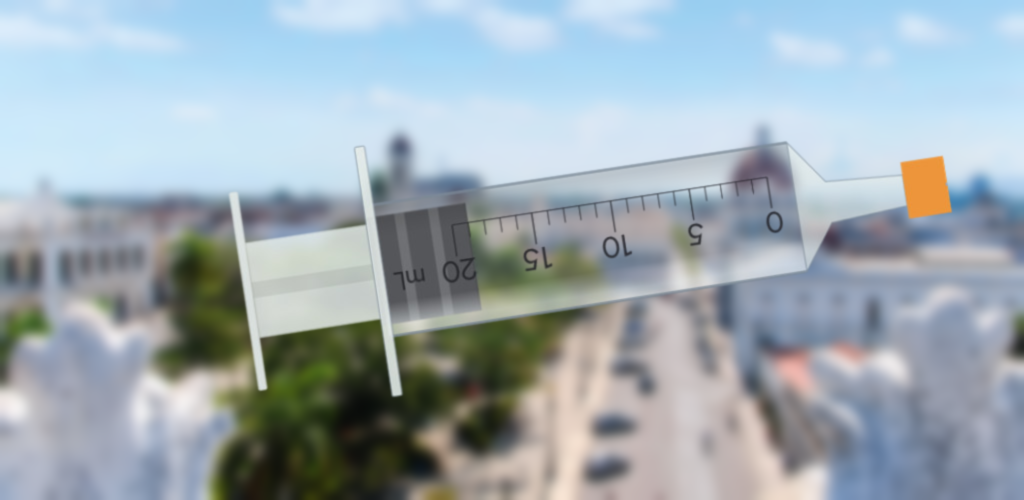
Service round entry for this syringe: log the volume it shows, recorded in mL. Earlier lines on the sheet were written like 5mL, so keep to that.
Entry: 19mL
